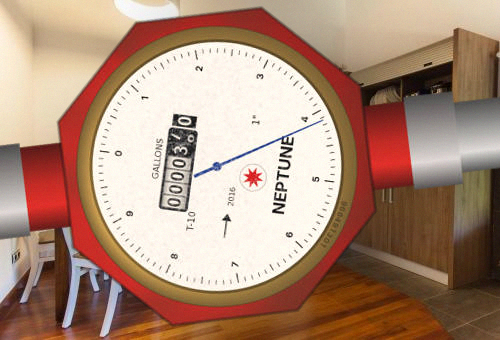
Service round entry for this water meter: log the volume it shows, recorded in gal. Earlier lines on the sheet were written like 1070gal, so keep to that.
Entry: 374.1gal
